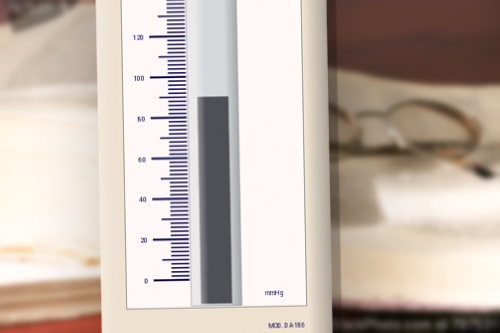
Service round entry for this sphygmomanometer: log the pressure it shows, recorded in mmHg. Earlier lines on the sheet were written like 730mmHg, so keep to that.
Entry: 90mmHg
